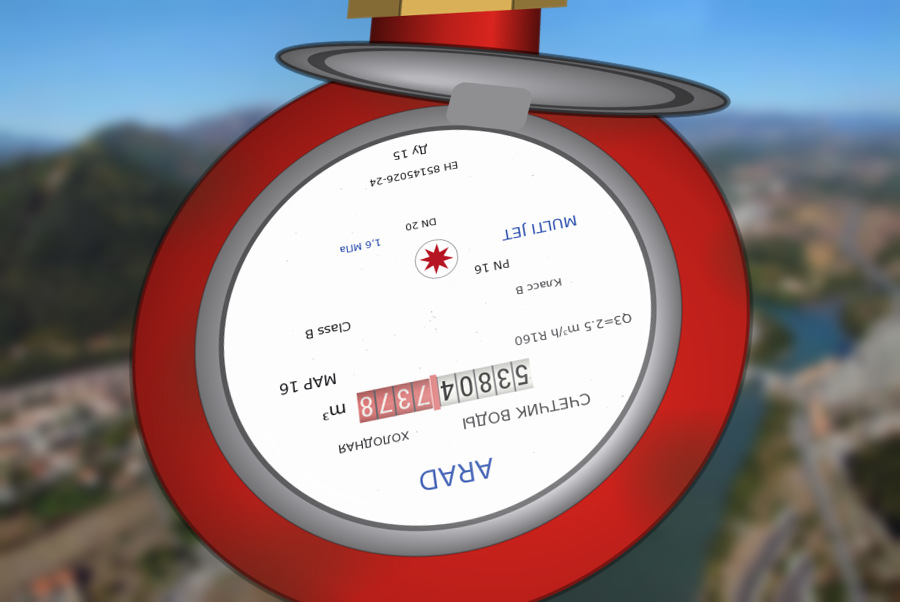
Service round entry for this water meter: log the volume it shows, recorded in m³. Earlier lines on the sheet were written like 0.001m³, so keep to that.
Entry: 53804.7378m³
